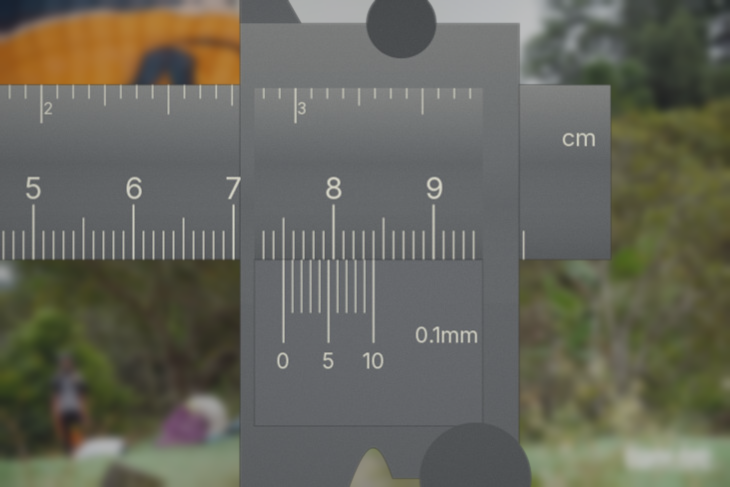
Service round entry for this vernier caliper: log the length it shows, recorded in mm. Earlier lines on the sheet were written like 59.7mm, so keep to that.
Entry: 75.0mm
